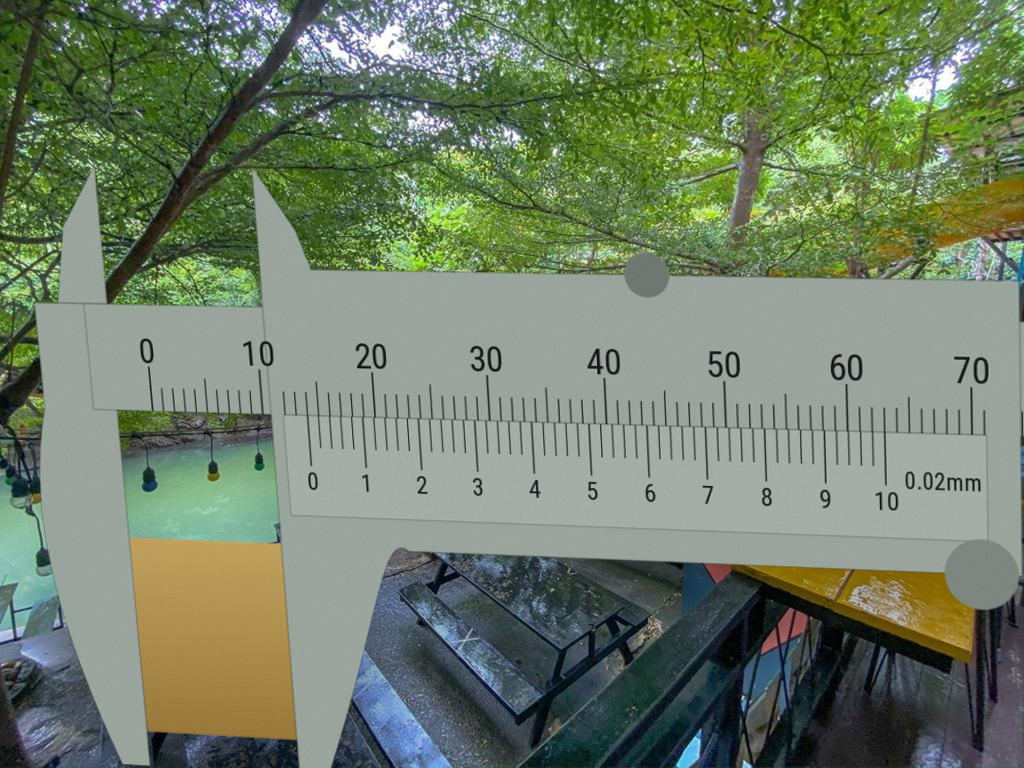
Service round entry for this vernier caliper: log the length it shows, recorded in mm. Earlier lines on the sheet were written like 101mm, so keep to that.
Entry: 14.0mm
